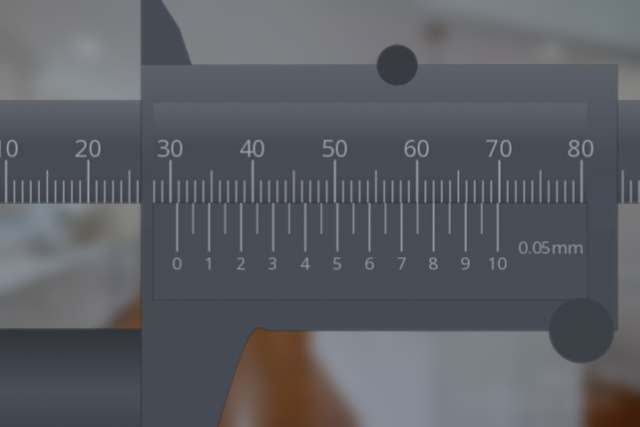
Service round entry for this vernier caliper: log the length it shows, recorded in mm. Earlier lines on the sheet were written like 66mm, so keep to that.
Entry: 30.8mm
